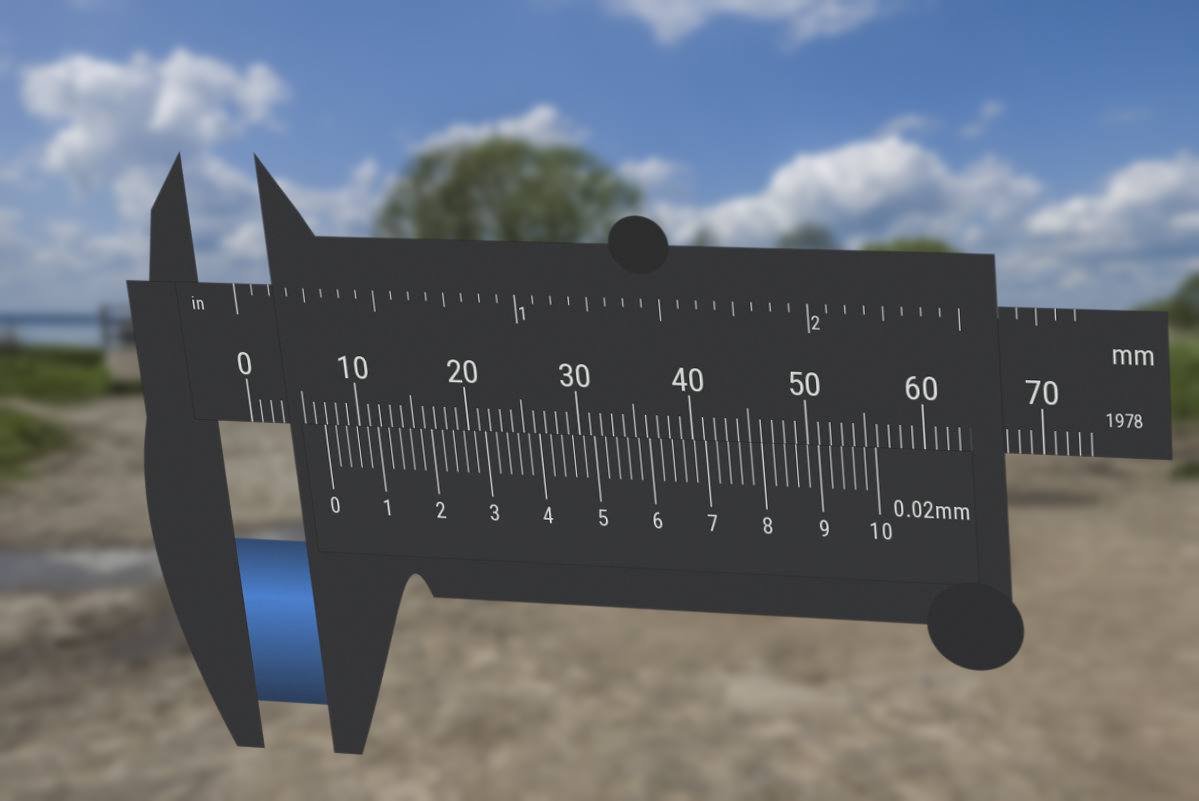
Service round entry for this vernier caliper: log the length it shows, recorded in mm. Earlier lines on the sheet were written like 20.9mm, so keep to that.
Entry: 6.8mm
